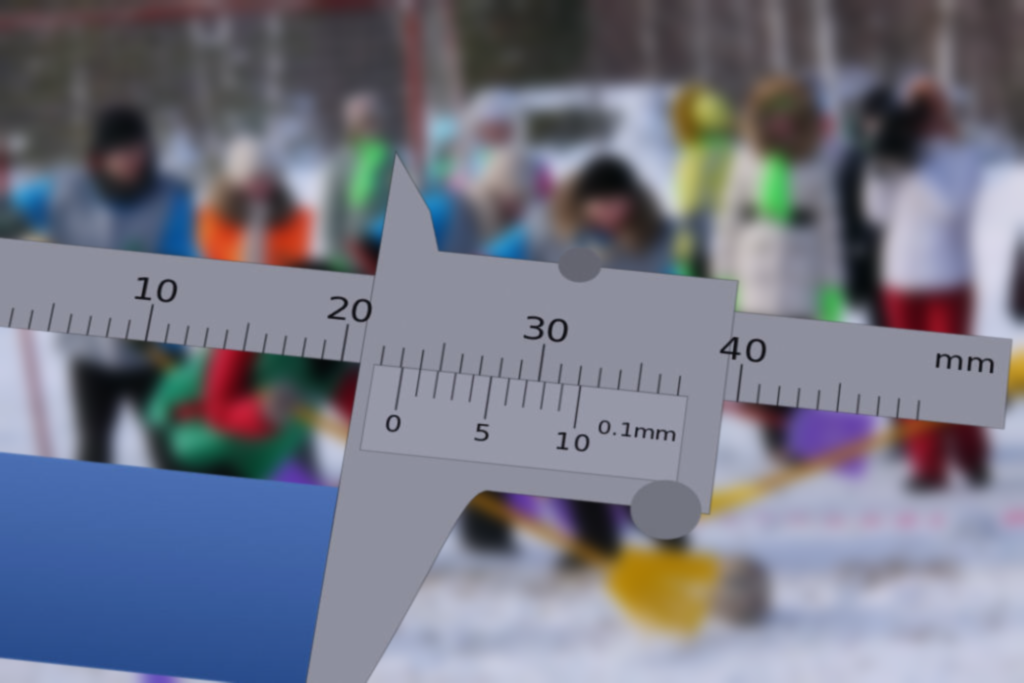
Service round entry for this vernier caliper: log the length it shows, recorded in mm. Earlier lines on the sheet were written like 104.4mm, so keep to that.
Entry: 23.1mm
